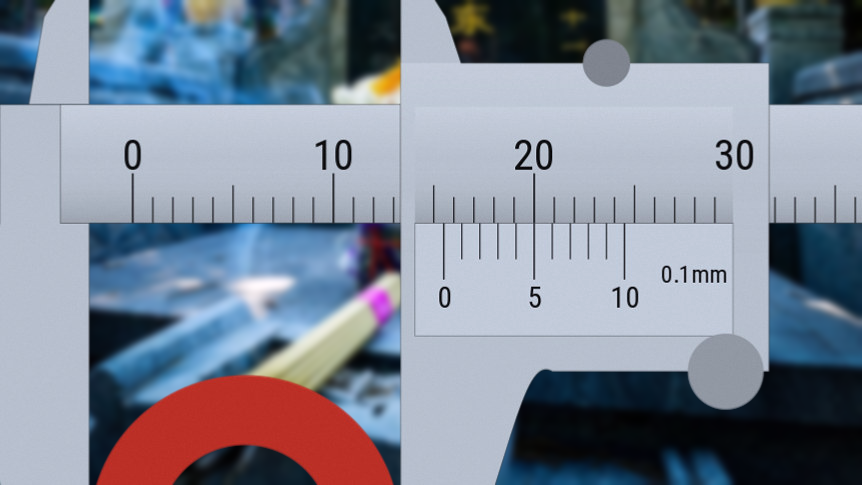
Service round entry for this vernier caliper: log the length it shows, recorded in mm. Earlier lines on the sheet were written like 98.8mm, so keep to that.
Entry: 15.5mm
